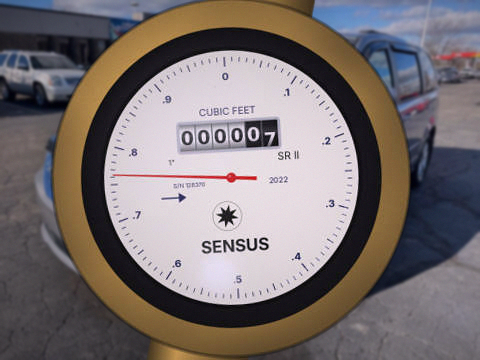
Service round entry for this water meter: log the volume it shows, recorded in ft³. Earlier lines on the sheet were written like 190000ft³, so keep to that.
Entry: 6.76ft³
